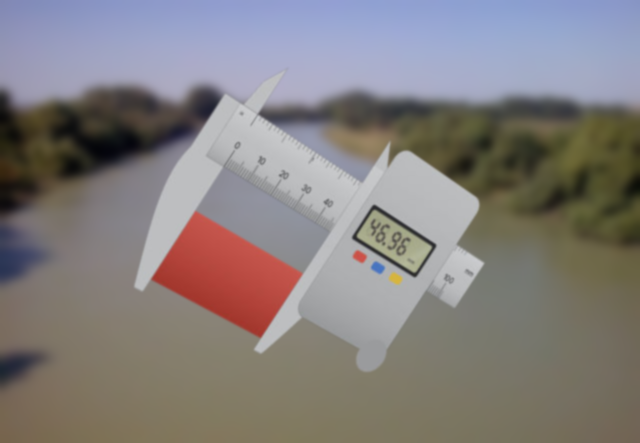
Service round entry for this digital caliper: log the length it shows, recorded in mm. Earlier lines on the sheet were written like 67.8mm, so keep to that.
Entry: 46.96mm
